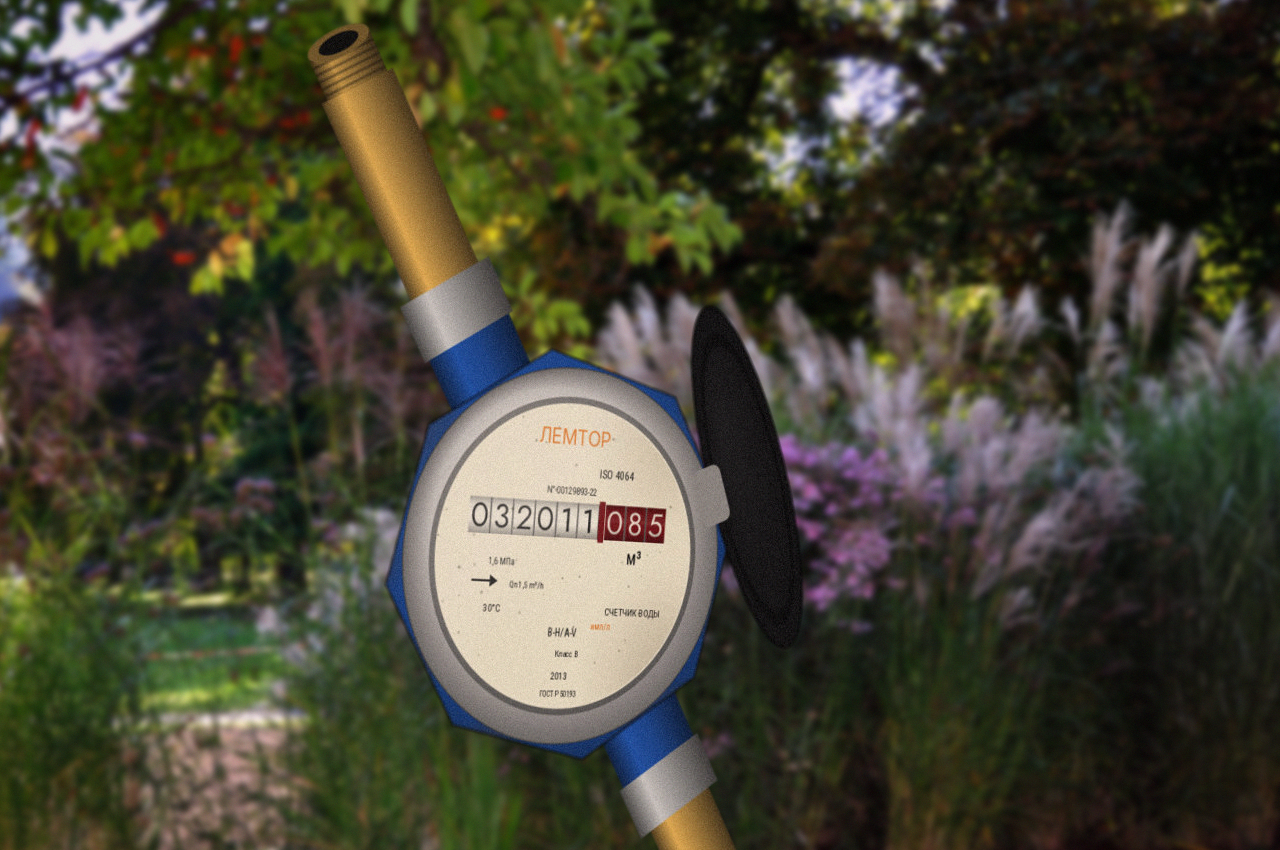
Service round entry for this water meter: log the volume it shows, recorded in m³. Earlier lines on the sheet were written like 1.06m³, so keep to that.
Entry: 32011.085m³
